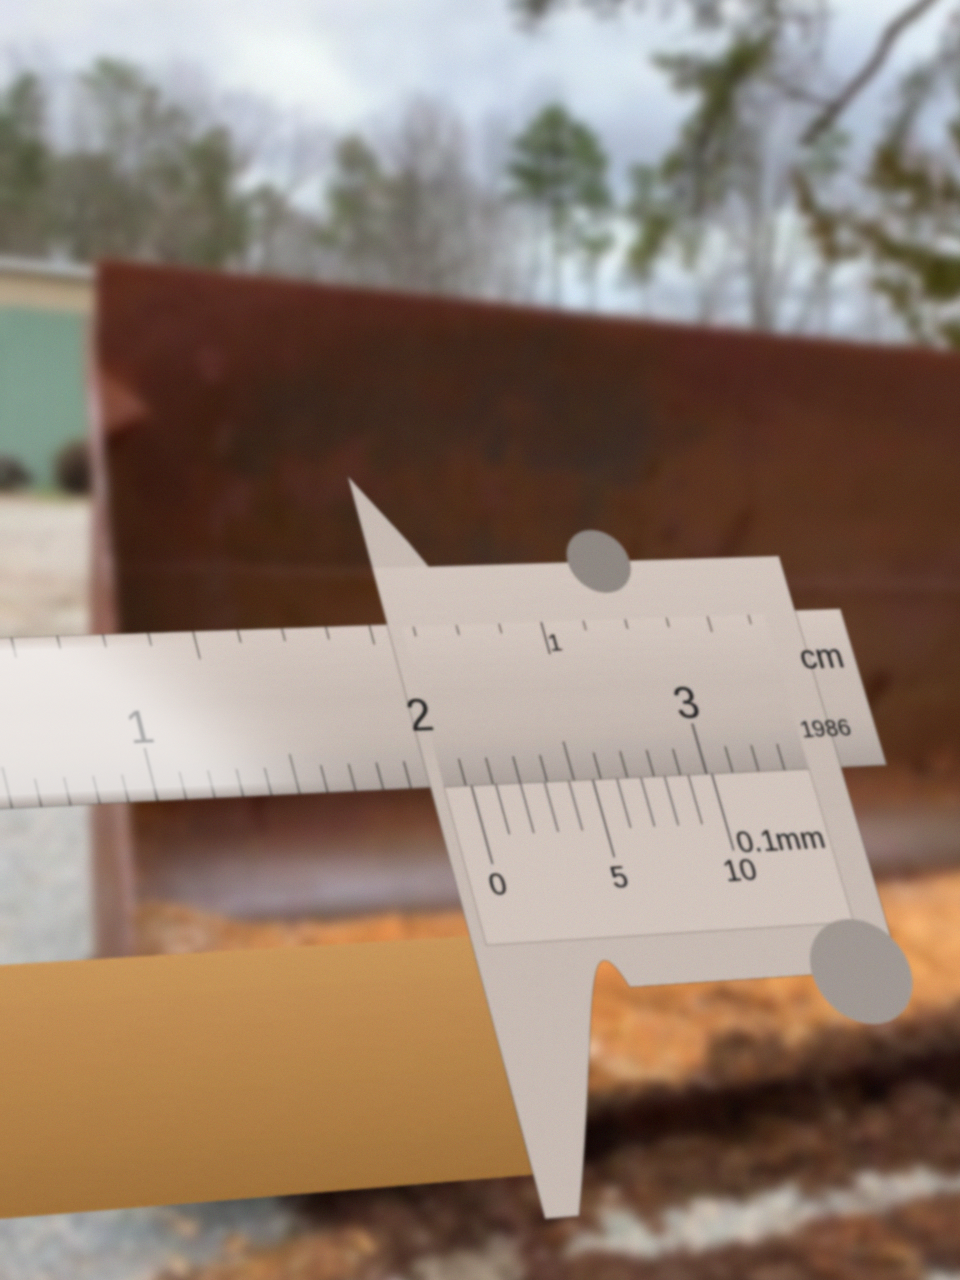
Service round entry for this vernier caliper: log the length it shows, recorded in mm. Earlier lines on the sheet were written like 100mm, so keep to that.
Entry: 21.2mm
